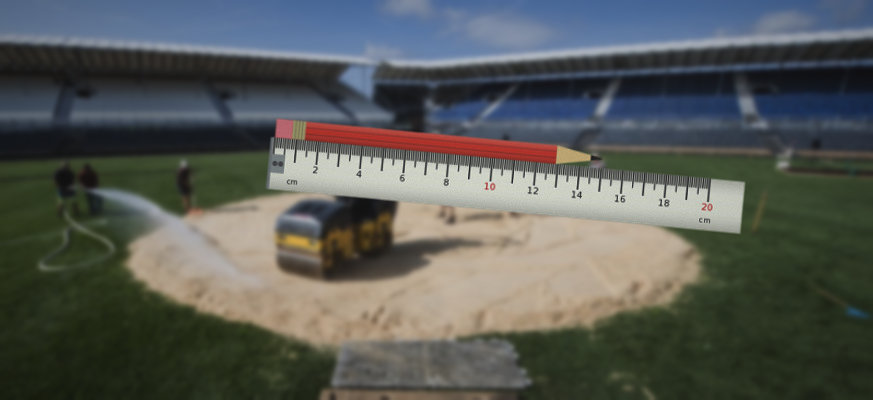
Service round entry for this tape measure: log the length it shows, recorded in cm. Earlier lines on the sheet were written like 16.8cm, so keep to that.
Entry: 15cm
